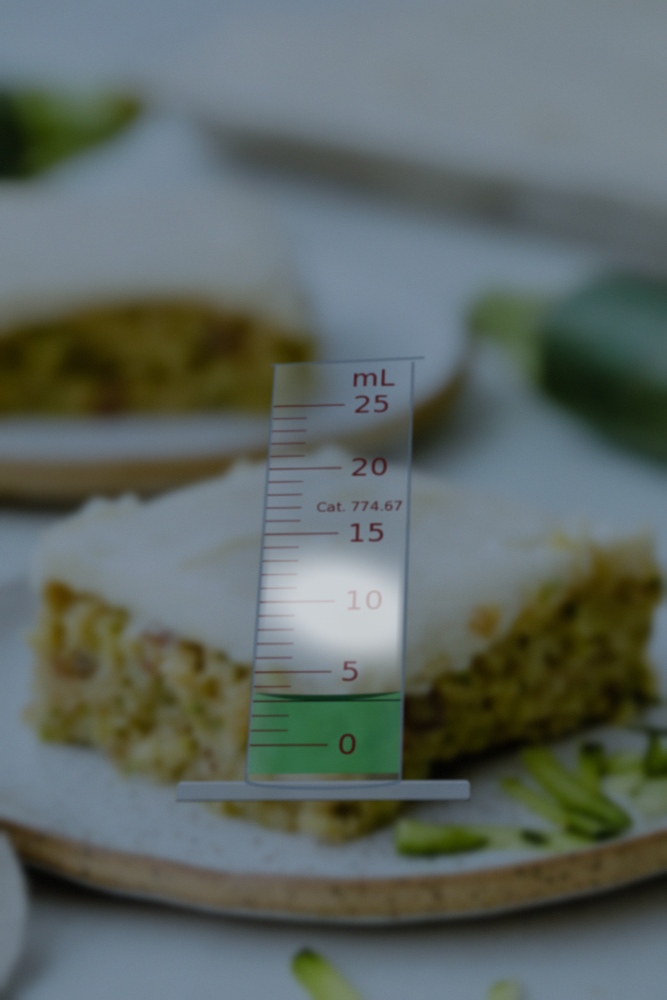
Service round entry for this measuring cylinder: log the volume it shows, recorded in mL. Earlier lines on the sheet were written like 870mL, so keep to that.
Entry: 3mL
